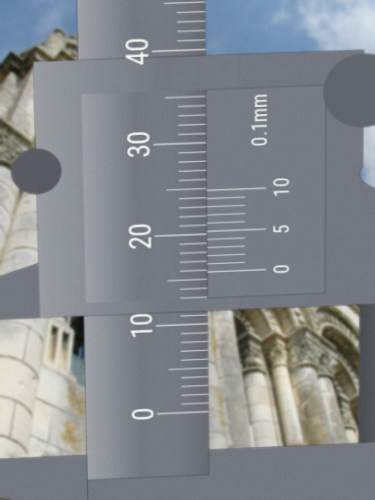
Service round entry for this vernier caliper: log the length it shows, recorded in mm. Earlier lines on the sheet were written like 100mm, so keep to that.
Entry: 15.8mm
